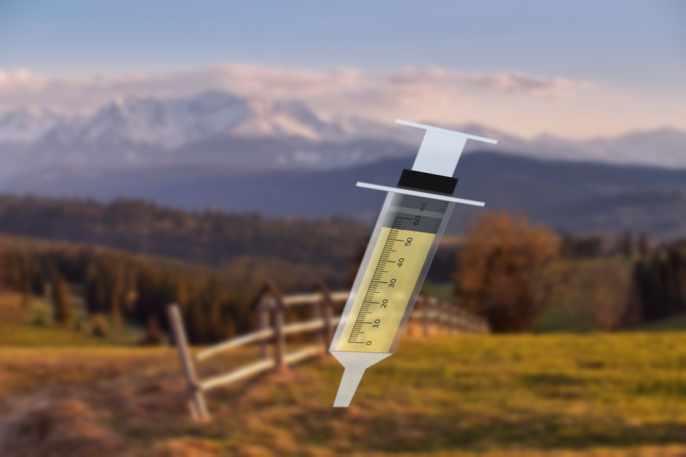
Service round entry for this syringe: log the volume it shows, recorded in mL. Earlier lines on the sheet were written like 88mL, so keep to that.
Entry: 55mL
